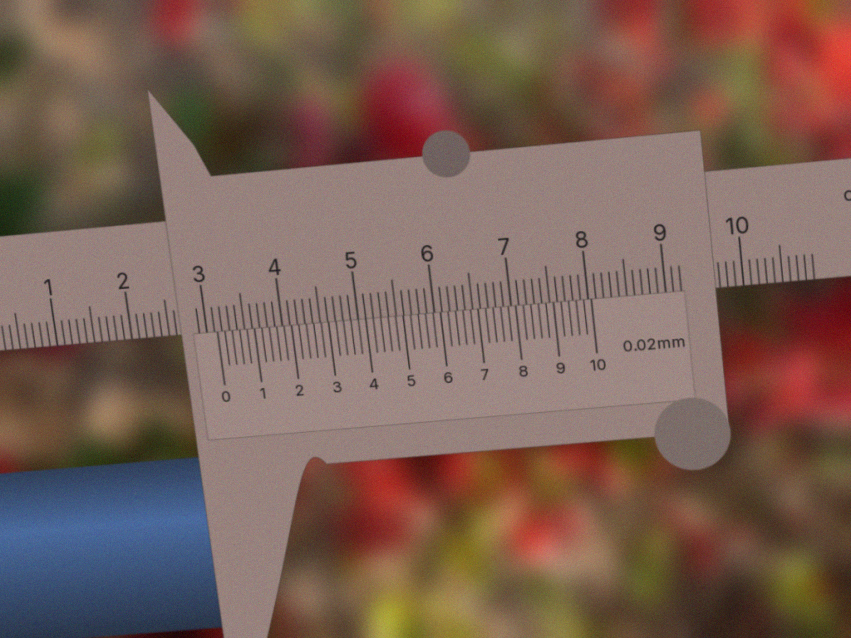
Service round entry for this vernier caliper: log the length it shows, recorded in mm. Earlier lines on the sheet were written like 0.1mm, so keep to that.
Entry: 31.4mm
